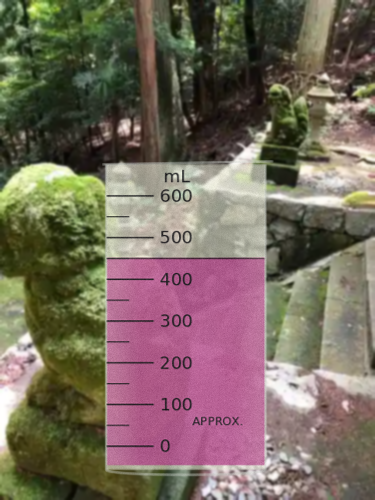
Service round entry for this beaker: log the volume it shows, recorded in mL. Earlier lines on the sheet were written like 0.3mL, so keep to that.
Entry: 450mL
